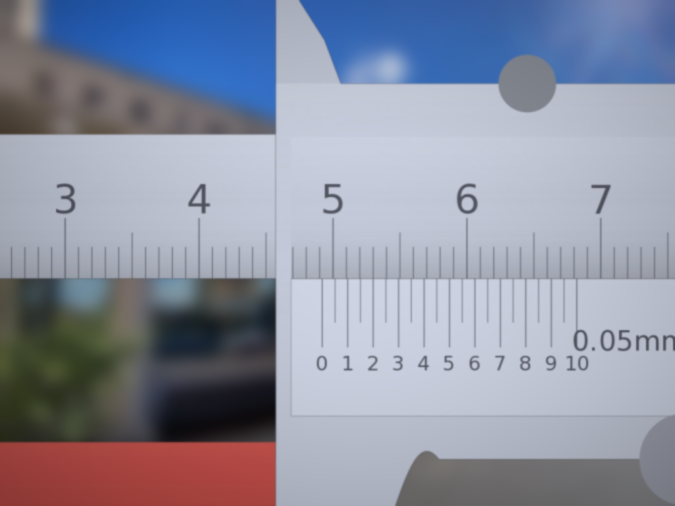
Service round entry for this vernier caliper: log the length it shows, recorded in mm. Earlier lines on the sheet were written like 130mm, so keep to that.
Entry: 49.2mm
